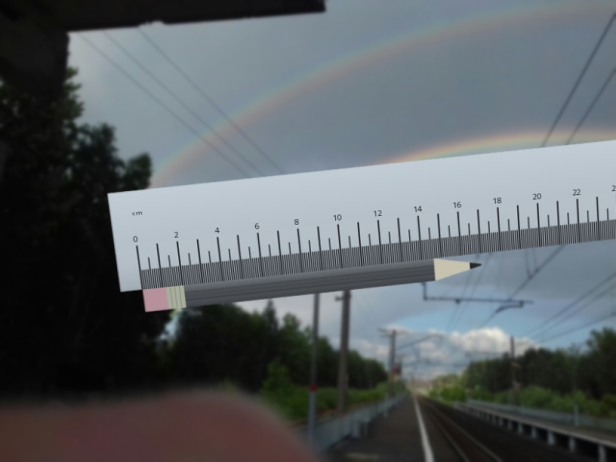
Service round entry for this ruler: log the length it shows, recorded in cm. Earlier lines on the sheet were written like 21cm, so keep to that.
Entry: 17cm
